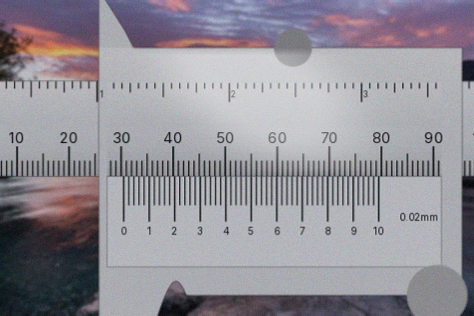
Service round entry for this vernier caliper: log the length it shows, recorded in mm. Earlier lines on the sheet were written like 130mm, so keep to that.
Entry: 30.5mm
